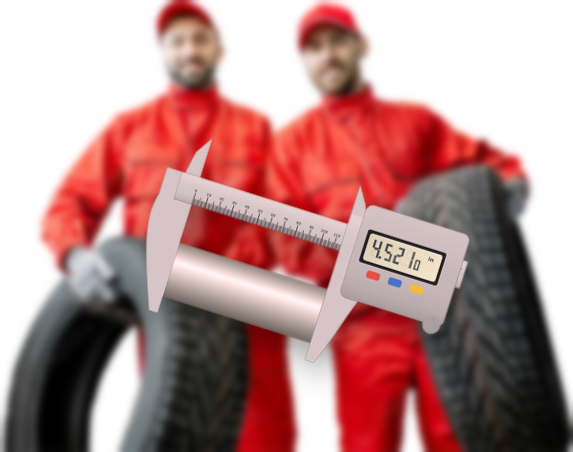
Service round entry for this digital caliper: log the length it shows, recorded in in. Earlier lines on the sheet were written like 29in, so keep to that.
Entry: 4.5210in
